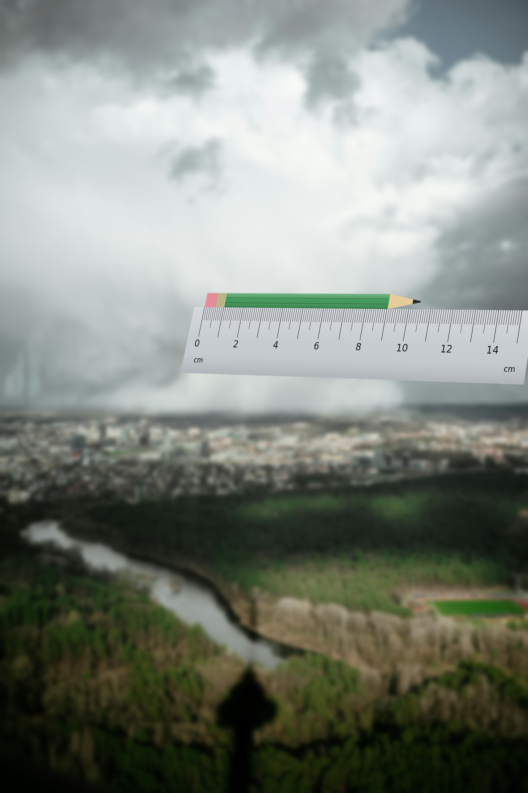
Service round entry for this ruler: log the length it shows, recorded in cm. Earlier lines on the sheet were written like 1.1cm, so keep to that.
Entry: 10.5cm
